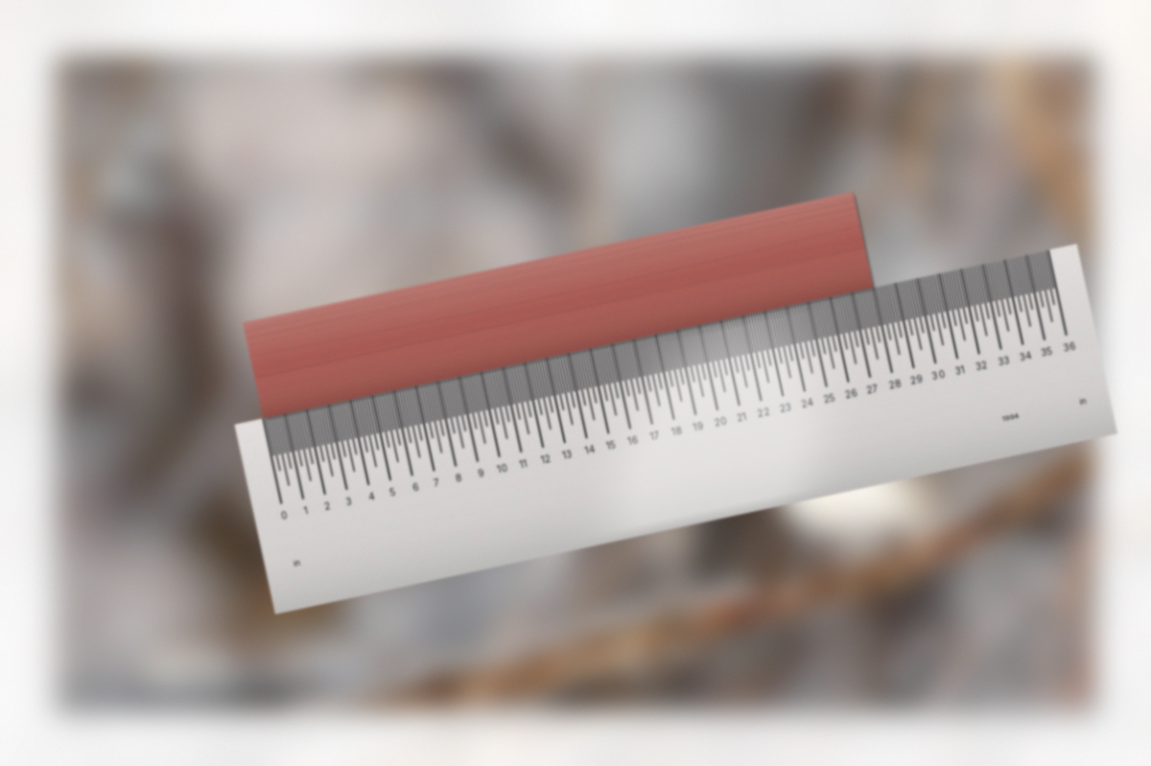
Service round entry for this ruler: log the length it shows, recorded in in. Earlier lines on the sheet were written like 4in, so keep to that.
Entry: 28in
